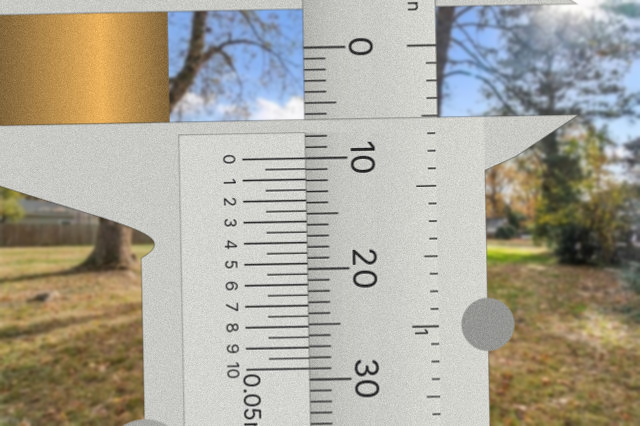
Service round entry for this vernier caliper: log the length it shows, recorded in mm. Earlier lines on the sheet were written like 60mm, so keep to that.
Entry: 10.0mm
